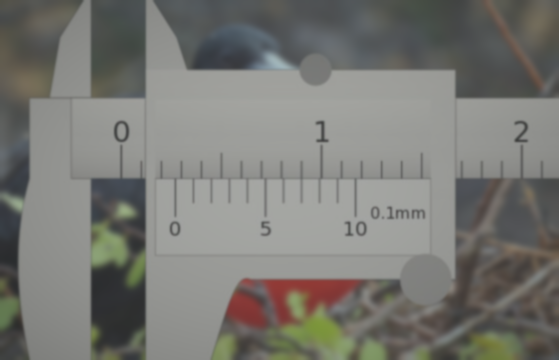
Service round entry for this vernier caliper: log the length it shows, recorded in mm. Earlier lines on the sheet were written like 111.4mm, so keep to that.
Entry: 2.7mm
